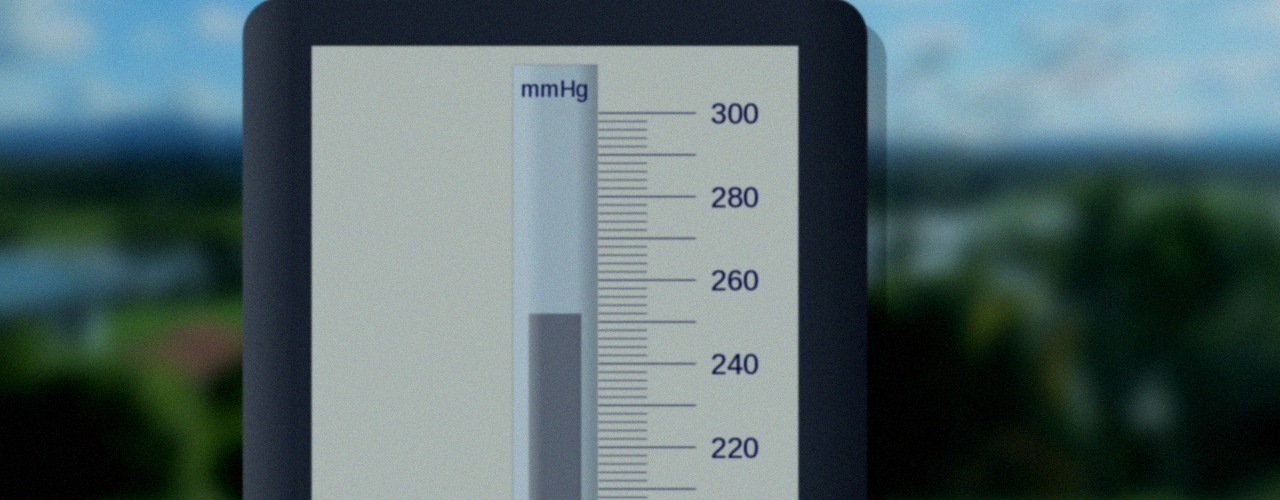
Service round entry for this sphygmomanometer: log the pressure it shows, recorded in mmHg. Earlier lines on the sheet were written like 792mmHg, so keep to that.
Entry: 252mmHg
